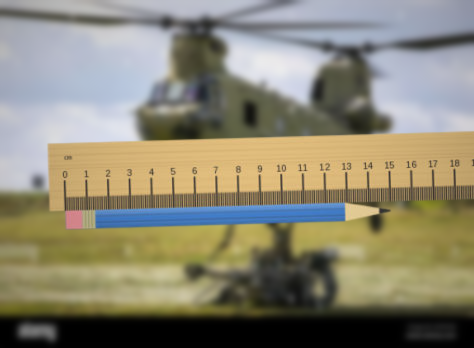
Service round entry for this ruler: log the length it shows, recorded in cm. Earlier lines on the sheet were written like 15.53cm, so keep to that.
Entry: 15cm
